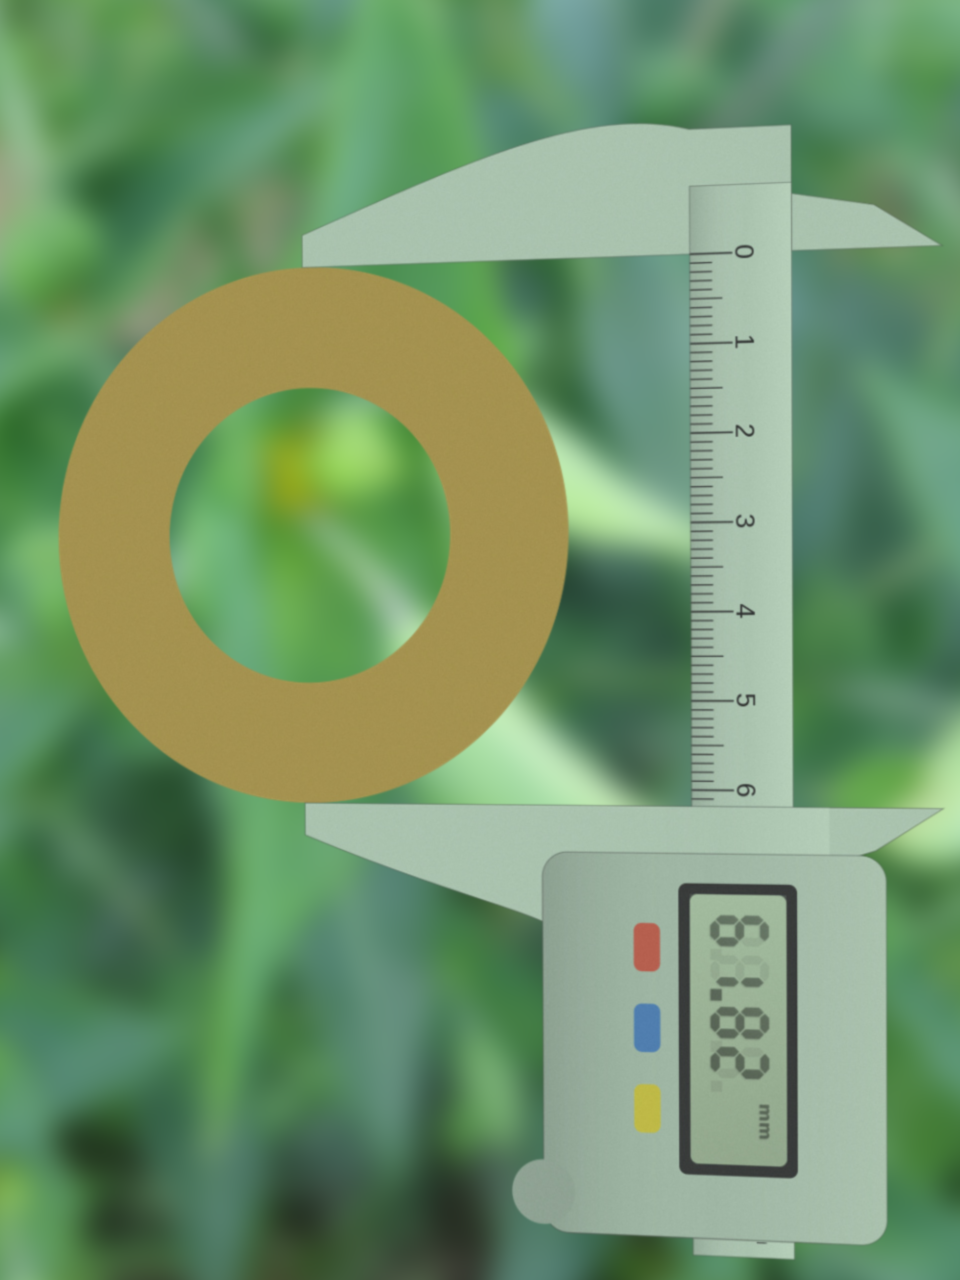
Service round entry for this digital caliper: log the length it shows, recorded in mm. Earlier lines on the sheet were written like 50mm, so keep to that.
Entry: 61.82mm
